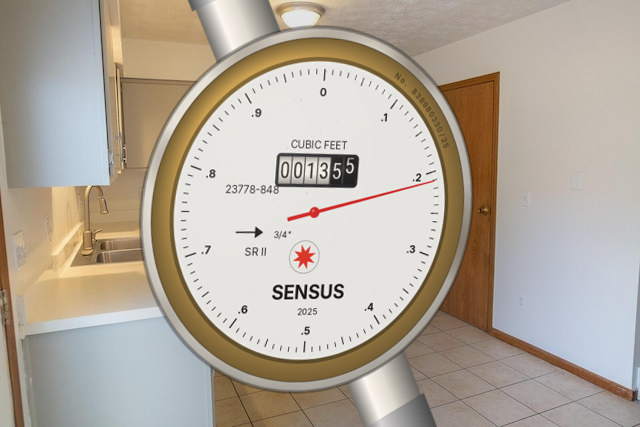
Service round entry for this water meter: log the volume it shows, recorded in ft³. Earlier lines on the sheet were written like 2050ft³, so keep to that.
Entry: 1355.21ft³
